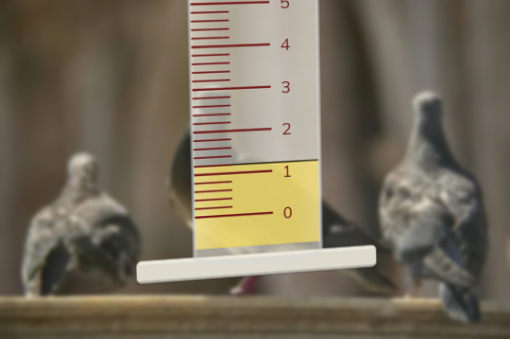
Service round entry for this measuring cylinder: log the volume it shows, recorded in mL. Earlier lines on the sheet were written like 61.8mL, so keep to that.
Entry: 1.2mL
